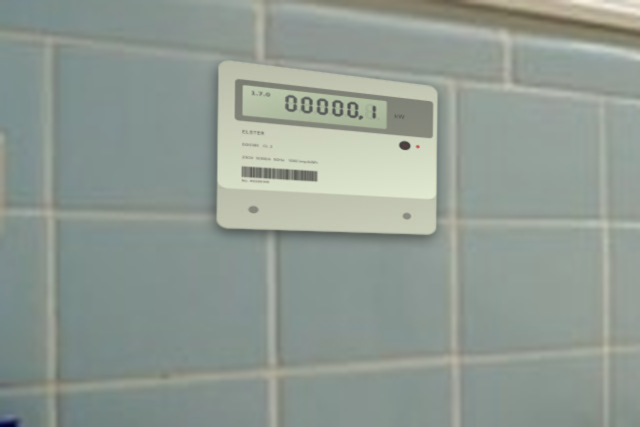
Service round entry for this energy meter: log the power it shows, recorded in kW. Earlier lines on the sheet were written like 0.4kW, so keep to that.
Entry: 0.1kW
